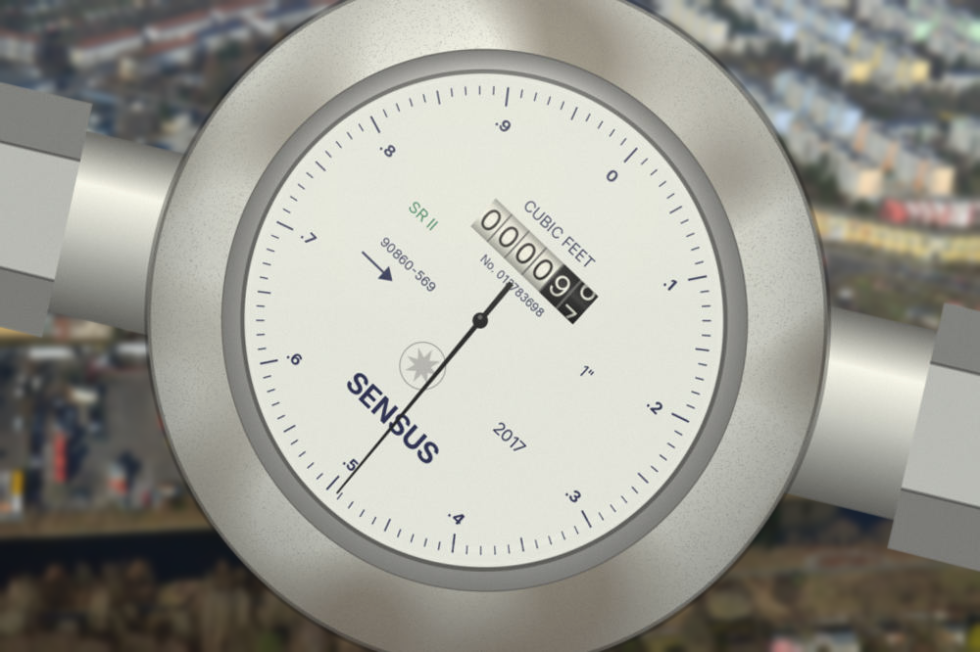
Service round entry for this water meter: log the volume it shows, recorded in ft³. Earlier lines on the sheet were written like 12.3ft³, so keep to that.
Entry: 96.49ft³
